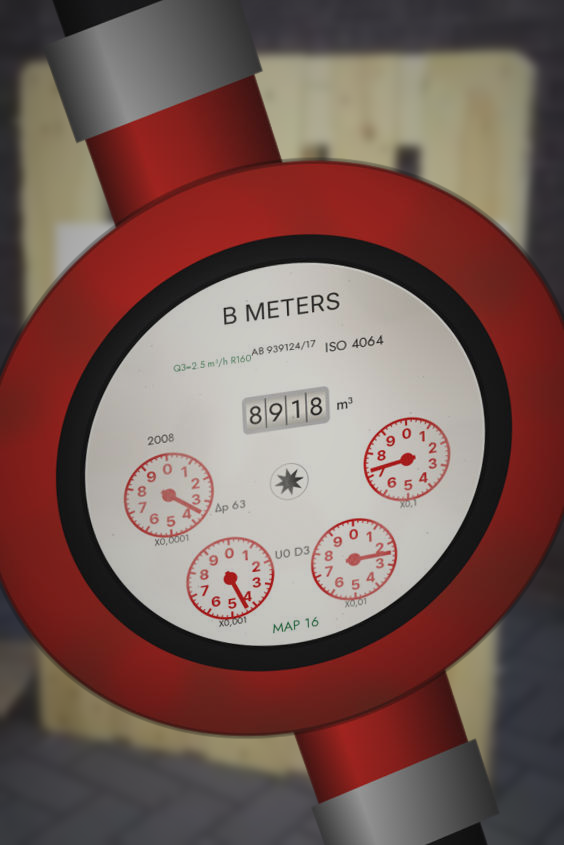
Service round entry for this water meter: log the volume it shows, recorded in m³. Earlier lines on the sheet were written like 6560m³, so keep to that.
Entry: 8918.7243m³
